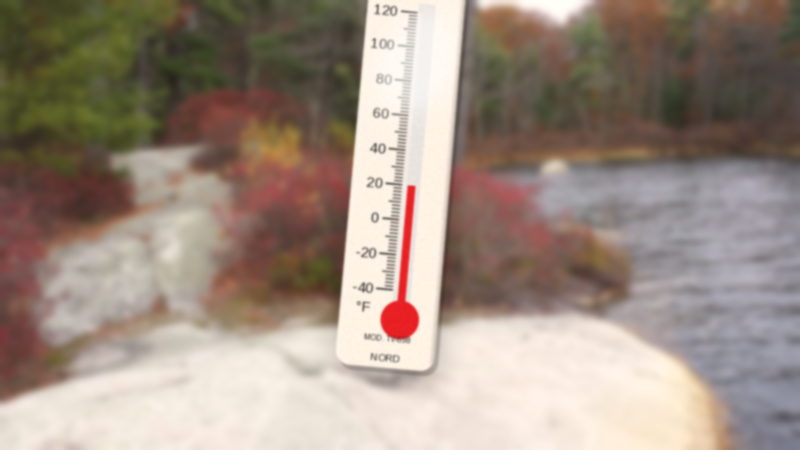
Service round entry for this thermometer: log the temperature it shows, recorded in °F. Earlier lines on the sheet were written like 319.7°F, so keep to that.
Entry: 20°F
